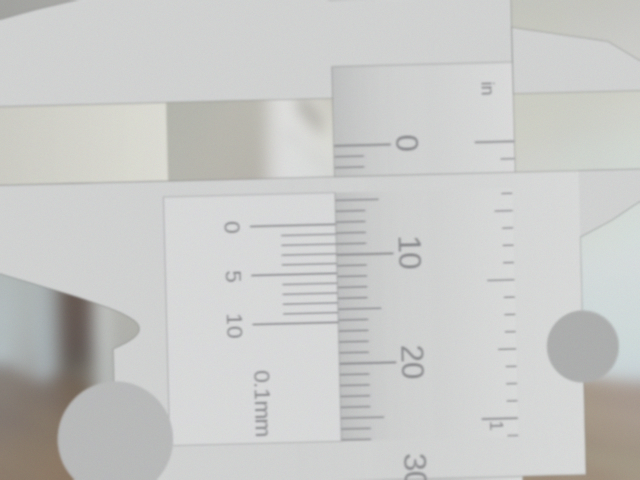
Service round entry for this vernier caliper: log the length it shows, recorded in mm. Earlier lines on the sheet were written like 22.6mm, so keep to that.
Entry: 7.2mm
